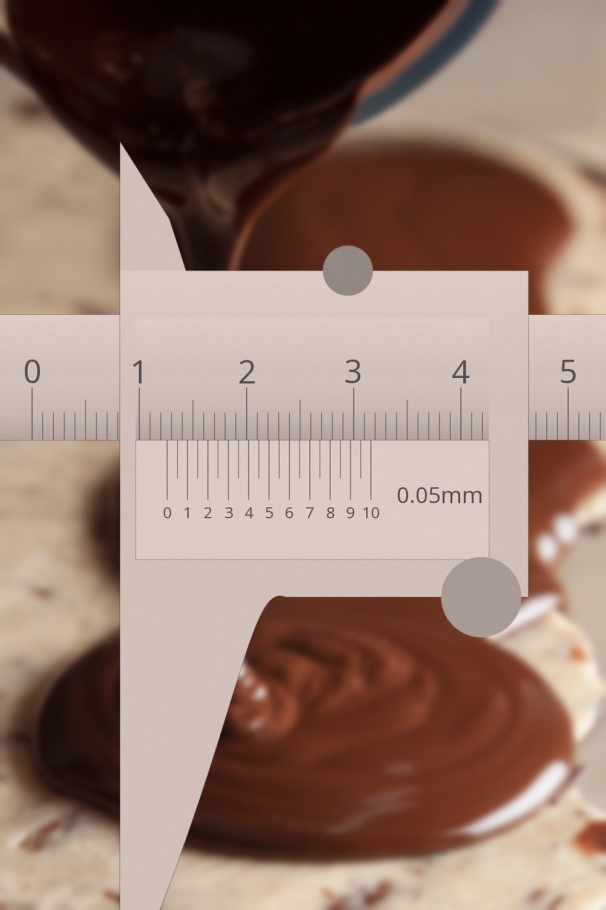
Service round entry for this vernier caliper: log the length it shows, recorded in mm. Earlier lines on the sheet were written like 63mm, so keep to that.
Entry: 12.6mm
